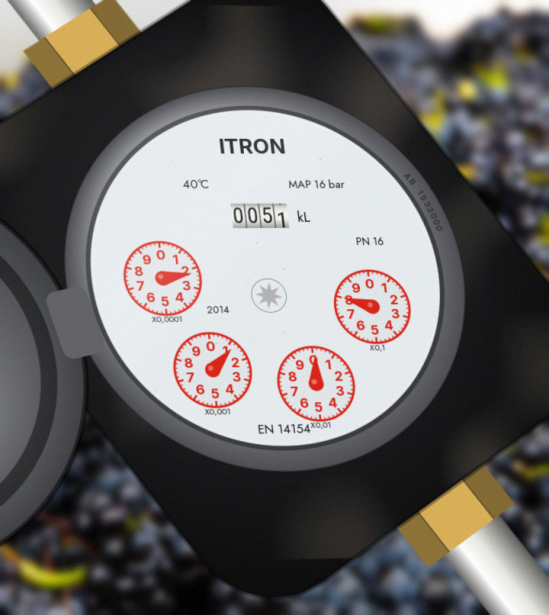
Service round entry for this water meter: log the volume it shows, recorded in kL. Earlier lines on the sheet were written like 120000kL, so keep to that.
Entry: 50.8012kL
